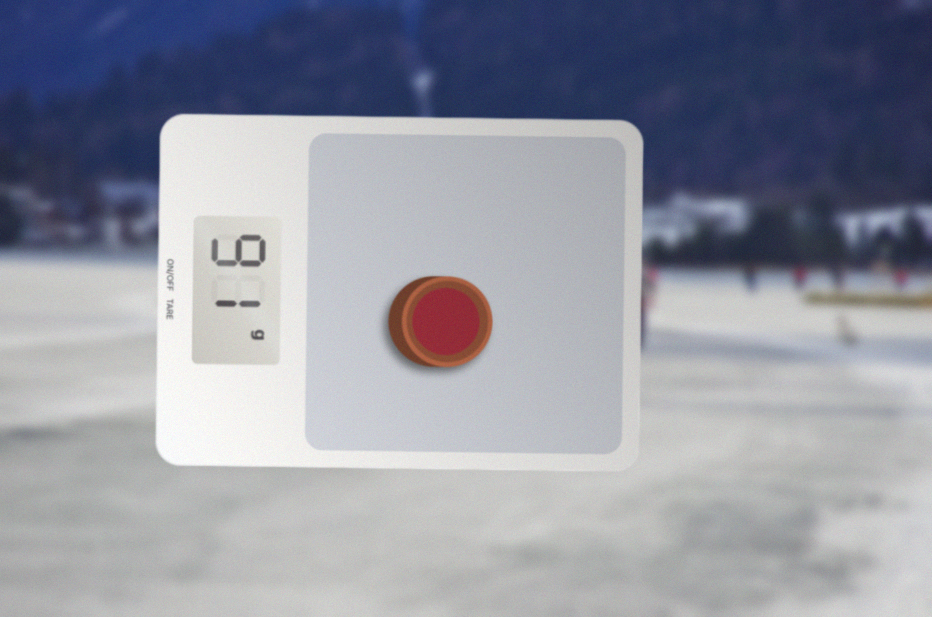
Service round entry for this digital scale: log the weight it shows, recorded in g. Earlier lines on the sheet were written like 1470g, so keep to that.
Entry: 91g
